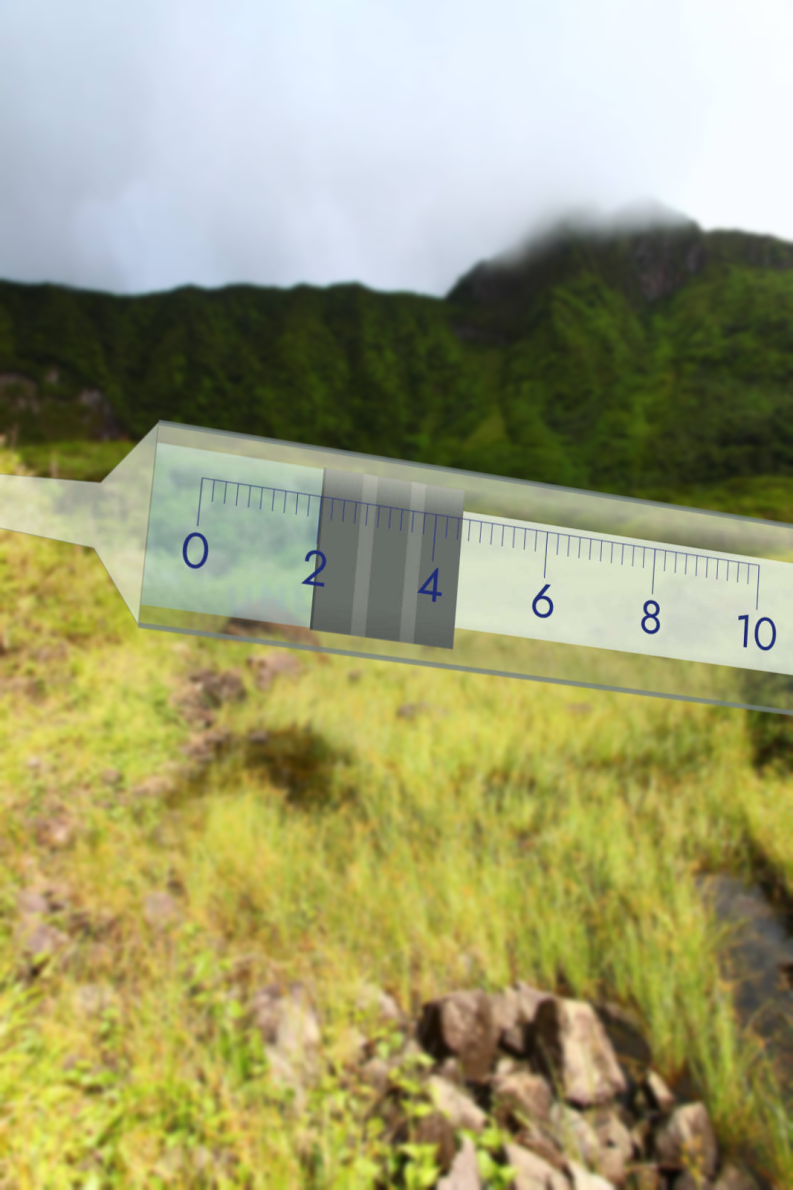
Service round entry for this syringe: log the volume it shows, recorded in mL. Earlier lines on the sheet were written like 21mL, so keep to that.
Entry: 2mL
